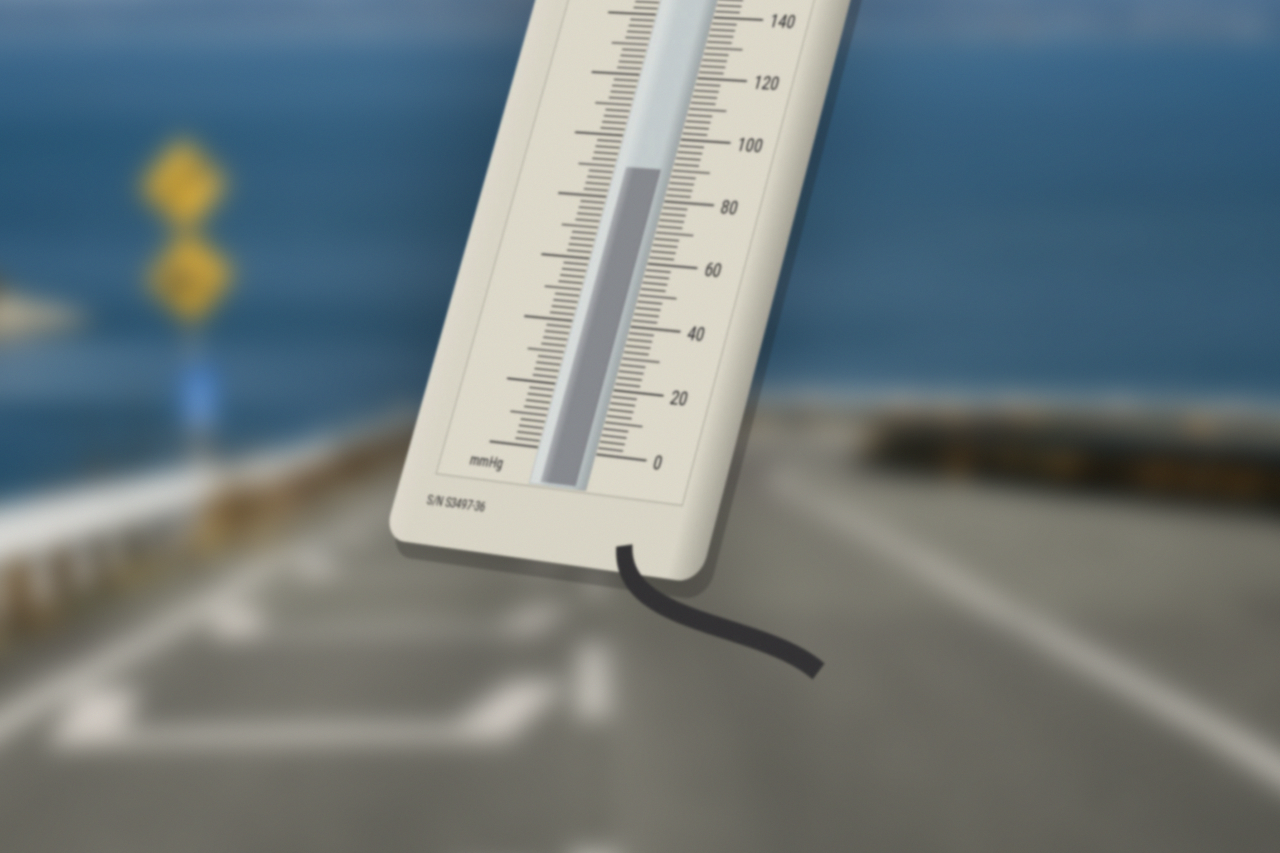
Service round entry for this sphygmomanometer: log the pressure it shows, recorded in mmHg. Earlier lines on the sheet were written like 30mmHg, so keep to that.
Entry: 90mmHg
